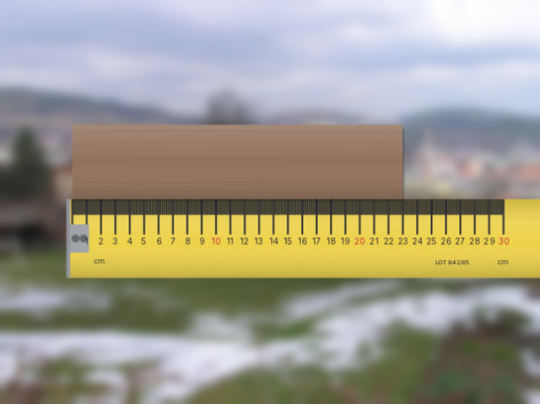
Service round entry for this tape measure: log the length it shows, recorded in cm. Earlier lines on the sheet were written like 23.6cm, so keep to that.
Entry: 23cm
